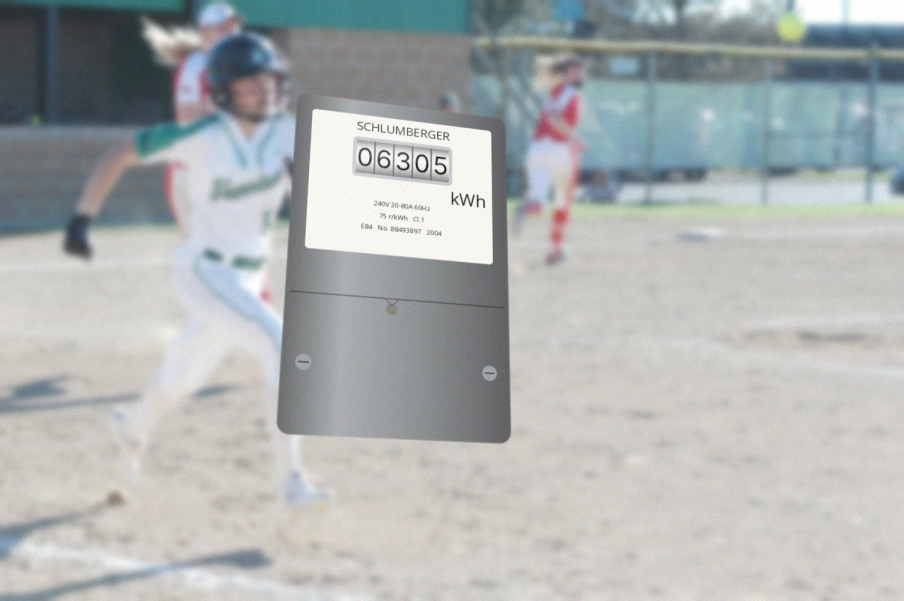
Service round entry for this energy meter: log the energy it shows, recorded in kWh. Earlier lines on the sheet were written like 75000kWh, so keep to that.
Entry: 6305kWh
